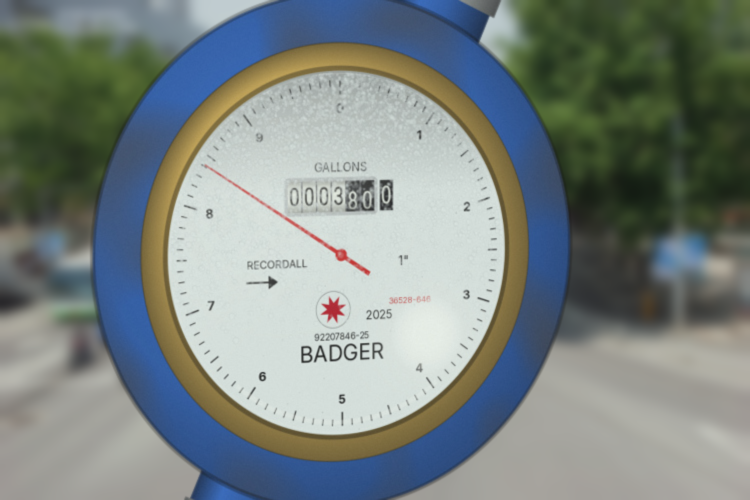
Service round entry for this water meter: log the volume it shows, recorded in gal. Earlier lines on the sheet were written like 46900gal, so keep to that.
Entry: 3798.4gal
